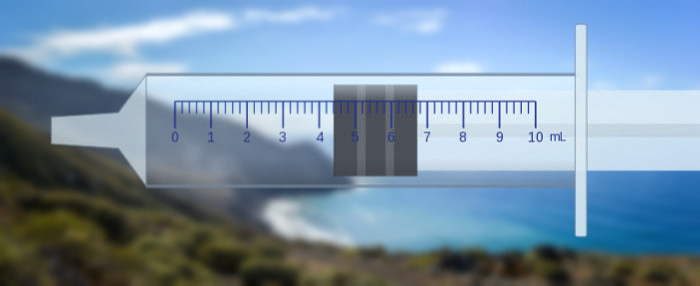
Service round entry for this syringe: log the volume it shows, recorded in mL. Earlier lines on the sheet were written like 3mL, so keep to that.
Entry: 4.4mL
